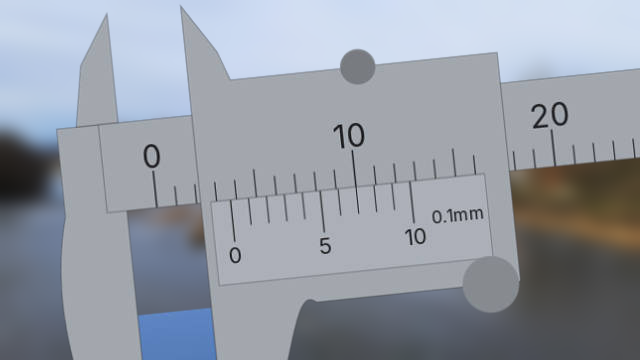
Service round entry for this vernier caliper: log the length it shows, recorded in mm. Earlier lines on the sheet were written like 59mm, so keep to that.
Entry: 3.7mm
